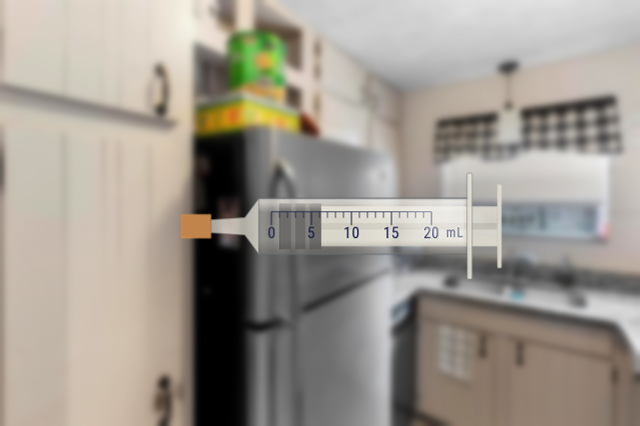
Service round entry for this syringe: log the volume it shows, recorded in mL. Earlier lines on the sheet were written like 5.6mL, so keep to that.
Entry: 1mL
